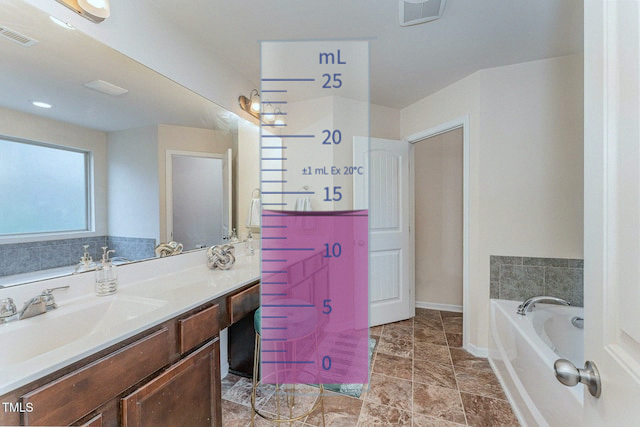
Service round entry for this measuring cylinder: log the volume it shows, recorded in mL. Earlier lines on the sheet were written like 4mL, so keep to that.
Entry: 13mL
